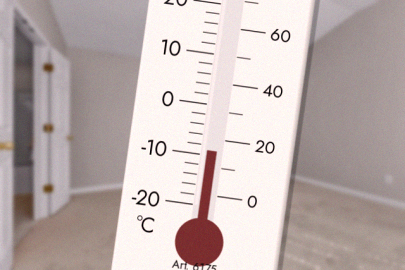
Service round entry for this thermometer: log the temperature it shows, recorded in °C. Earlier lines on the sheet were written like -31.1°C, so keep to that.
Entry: -9°C
